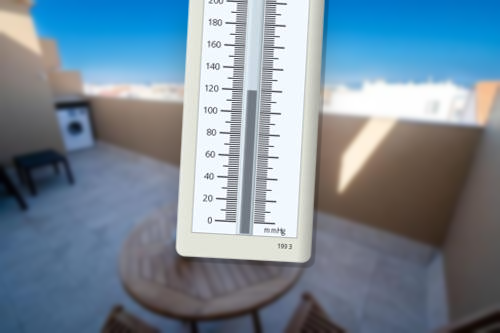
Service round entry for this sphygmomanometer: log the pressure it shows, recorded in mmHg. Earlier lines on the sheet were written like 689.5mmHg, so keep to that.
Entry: 120mmHg
